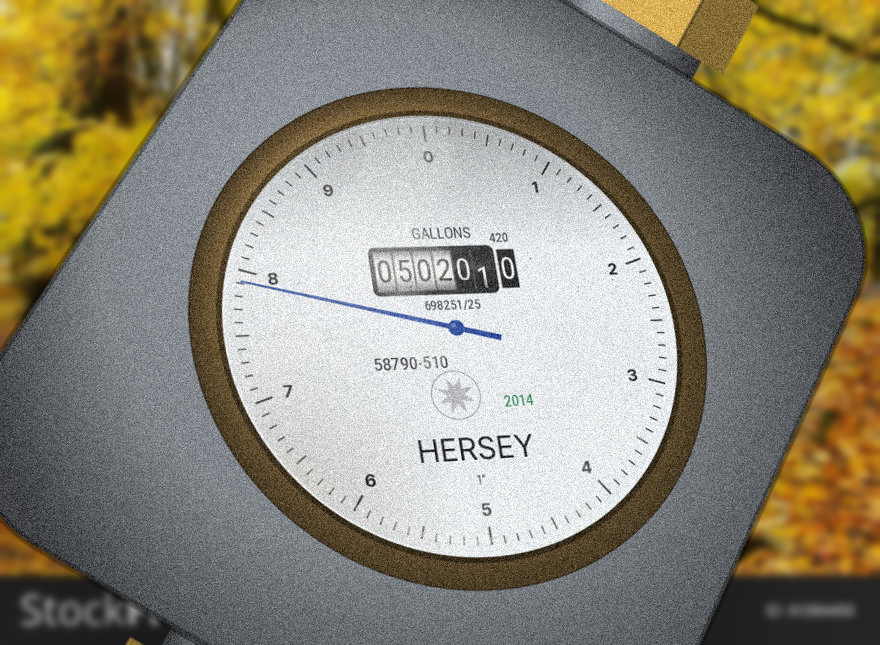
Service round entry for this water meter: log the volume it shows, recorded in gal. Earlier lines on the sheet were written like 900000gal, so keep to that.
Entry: 502007.9gal
